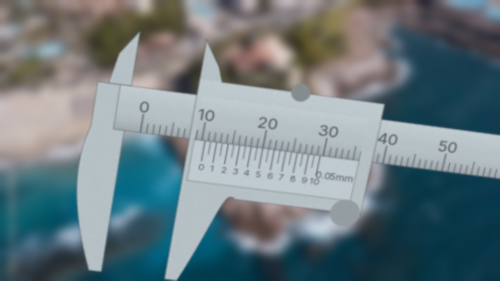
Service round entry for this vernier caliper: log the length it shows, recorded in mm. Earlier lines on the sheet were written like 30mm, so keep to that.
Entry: 10.5mm
